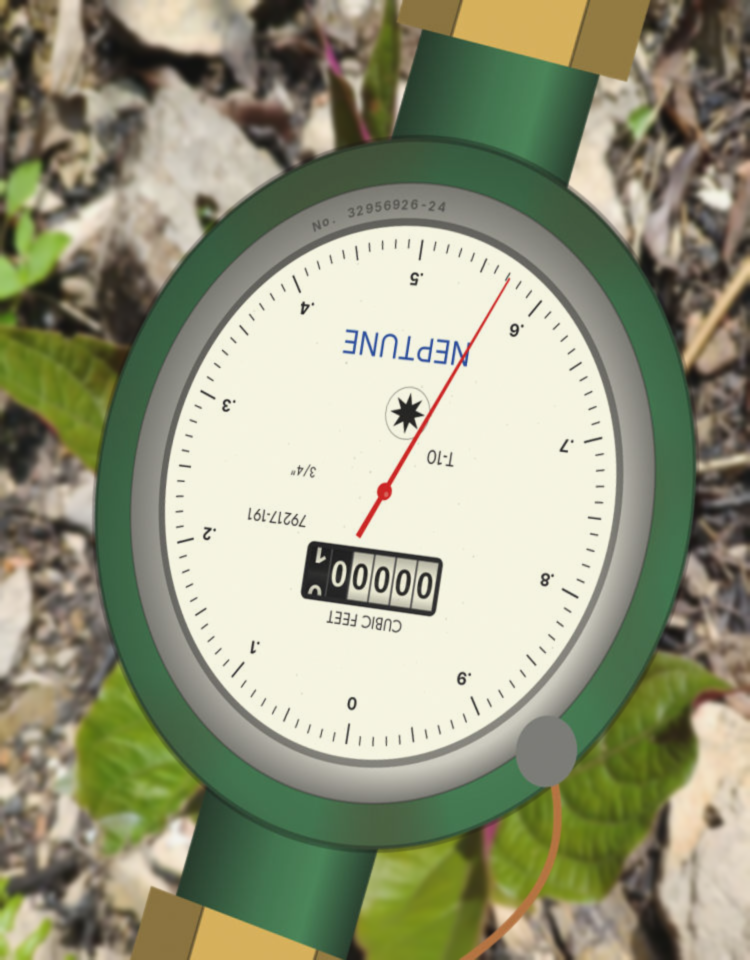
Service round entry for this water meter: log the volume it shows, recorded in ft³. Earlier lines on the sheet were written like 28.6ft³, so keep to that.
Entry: 0.57ft³
